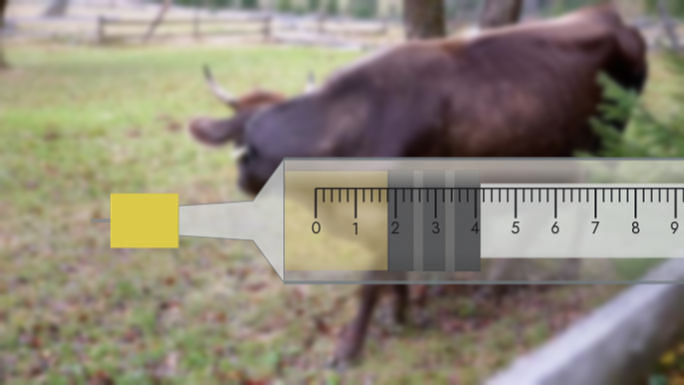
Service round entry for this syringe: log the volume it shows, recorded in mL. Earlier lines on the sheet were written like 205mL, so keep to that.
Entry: 1.8mL
